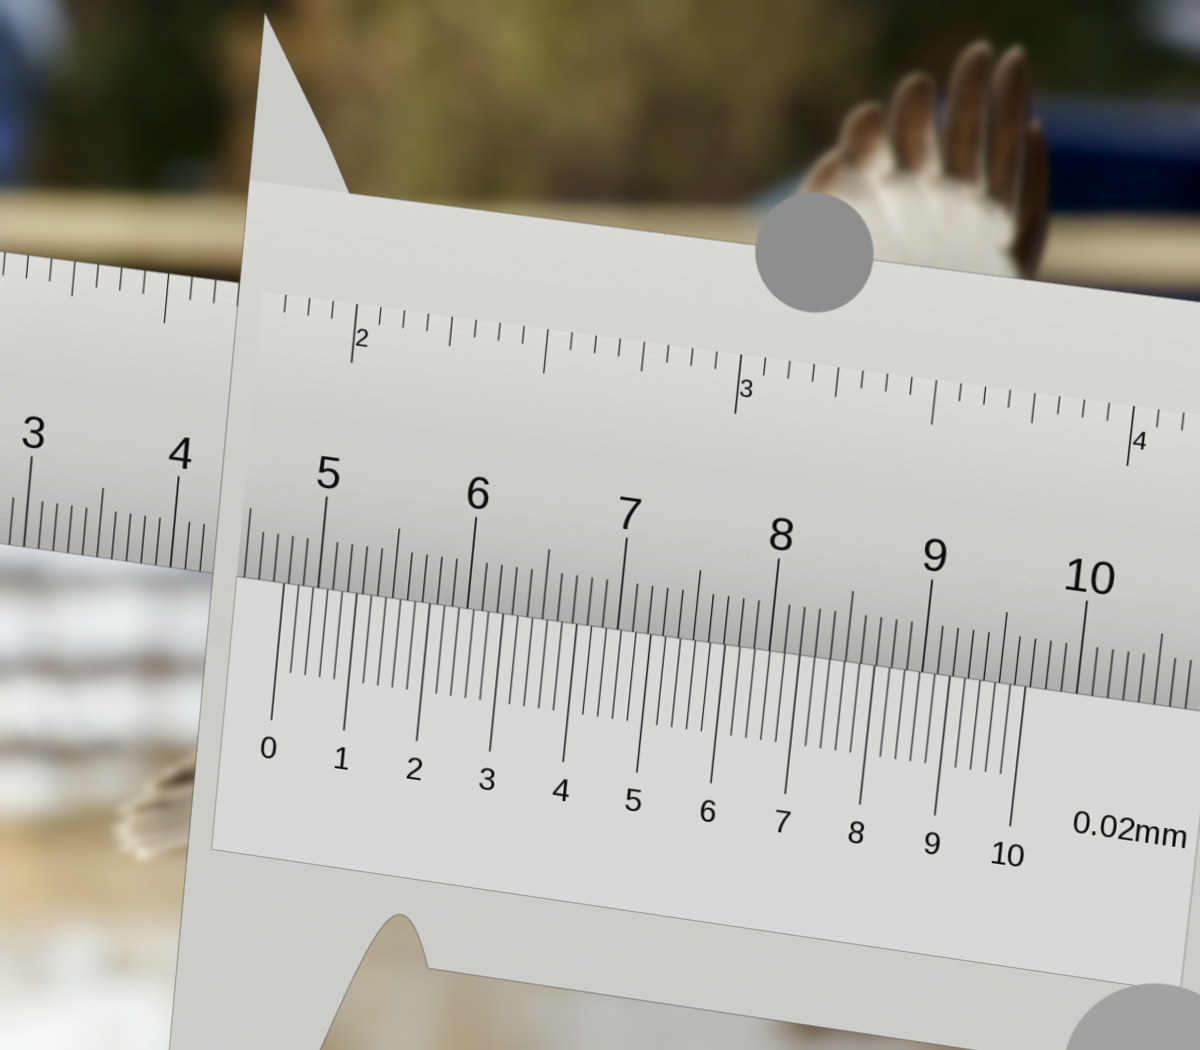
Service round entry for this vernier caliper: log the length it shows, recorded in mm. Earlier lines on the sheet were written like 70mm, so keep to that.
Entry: 47.7mm
